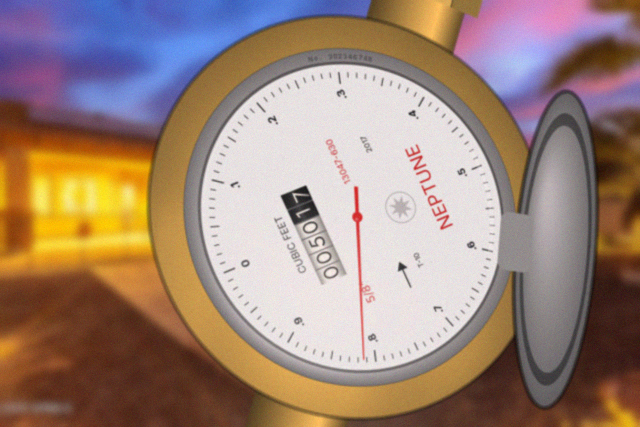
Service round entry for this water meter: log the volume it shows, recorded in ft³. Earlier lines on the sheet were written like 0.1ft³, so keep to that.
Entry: 5016.81ft³
